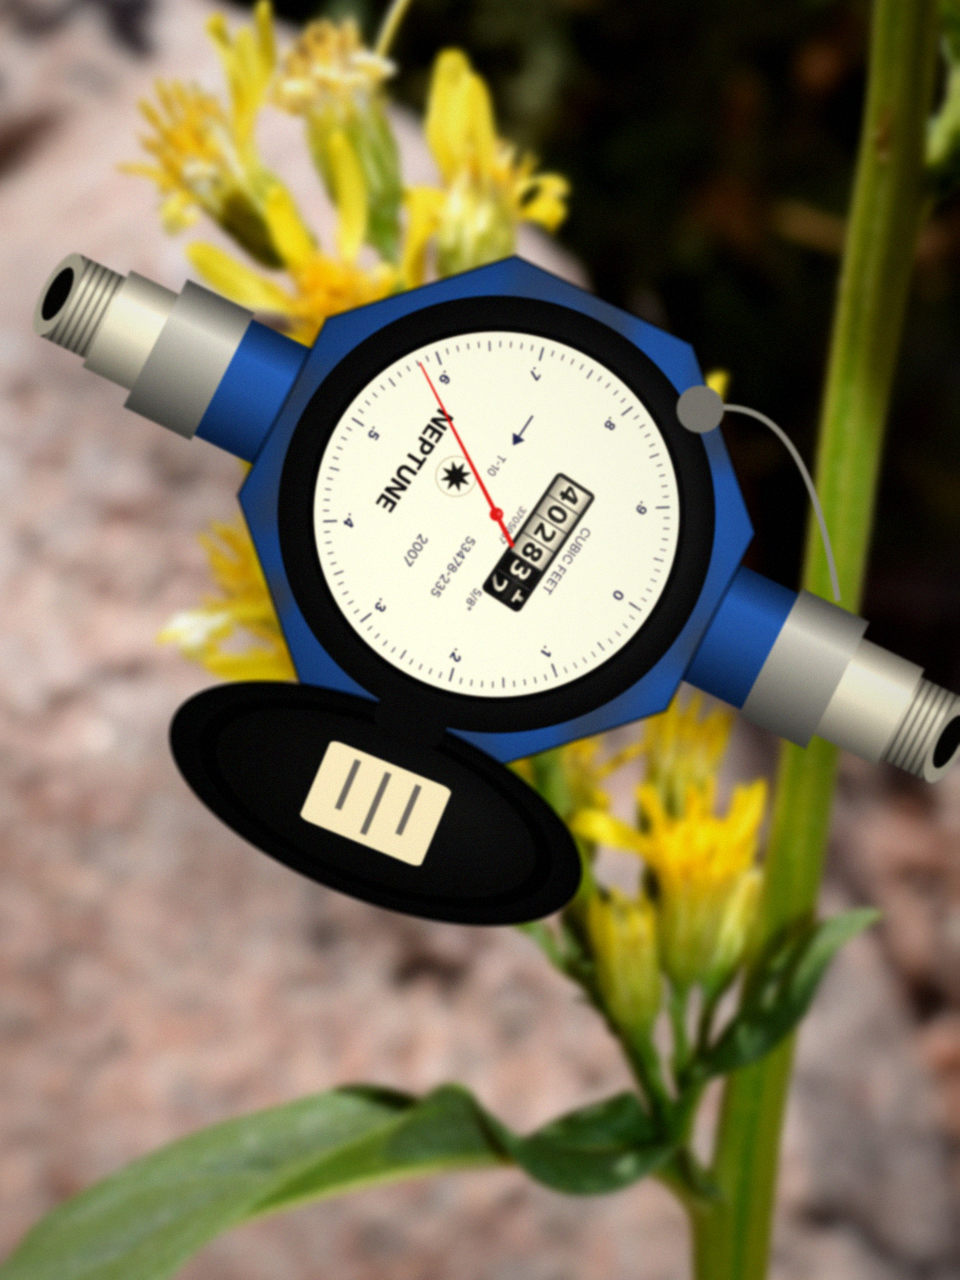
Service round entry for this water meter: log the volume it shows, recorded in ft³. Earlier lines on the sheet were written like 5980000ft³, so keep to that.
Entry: 402831.58ft³
